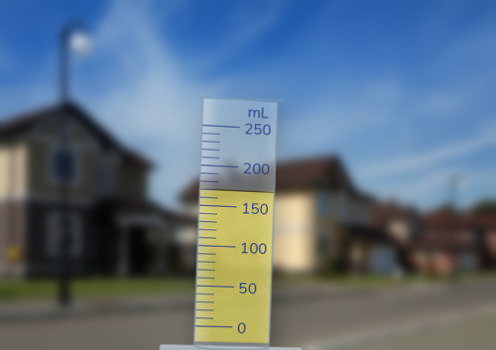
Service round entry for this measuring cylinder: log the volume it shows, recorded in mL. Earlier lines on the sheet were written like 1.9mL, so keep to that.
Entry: 170mL
